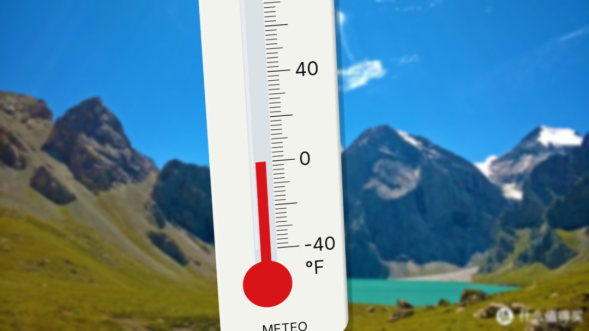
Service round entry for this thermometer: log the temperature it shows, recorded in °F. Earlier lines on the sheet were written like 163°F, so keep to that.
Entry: 0°F
